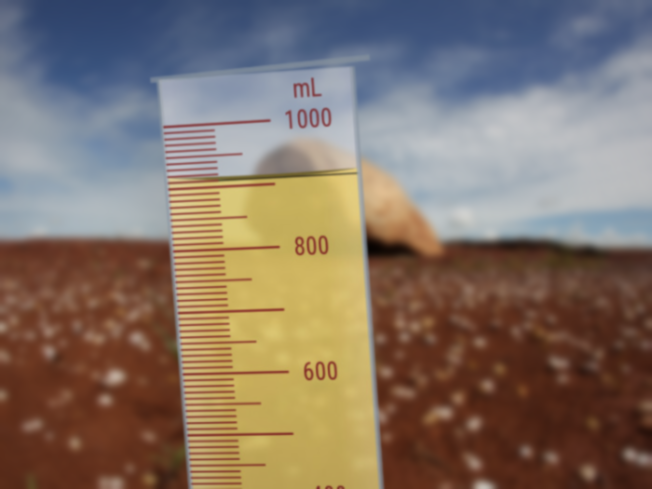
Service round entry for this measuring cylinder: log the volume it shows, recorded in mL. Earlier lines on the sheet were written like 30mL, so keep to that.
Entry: 910mL
